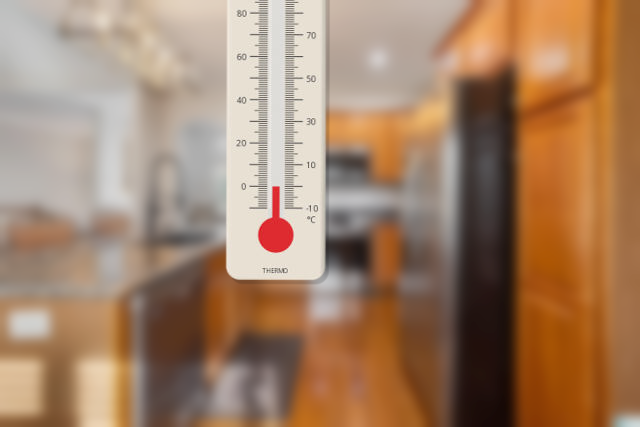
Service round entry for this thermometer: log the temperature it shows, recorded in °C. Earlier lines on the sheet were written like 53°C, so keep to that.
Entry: 0°C
